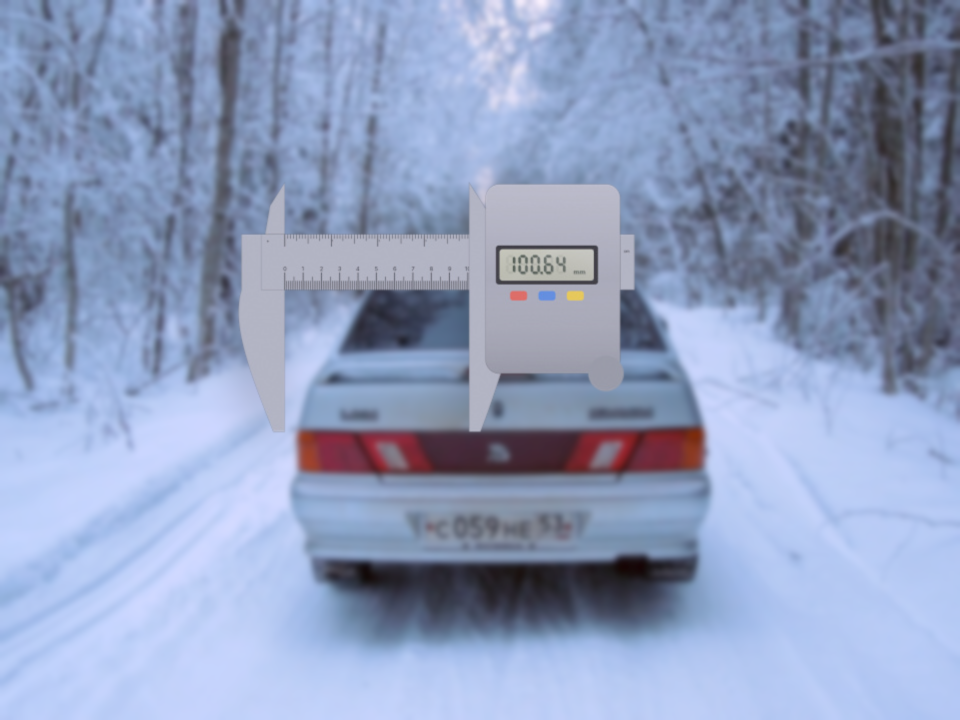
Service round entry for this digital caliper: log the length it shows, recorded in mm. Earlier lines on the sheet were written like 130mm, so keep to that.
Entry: 100.64mm
